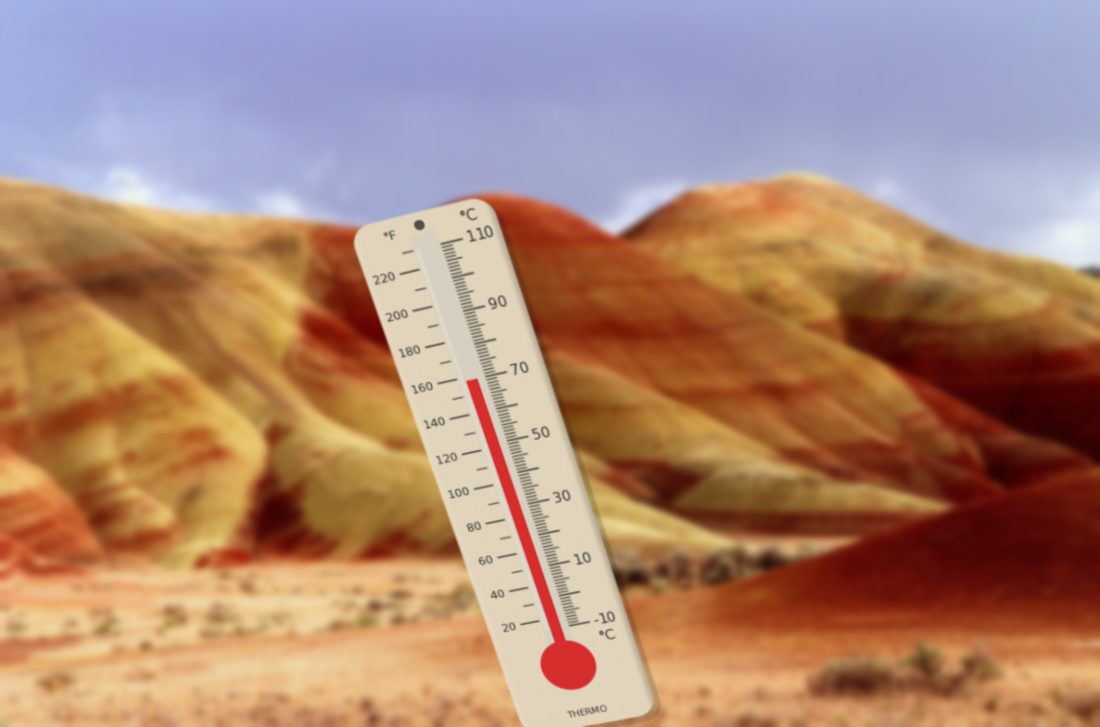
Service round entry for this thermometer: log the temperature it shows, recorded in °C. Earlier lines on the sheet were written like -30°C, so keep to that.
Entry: 70°C
